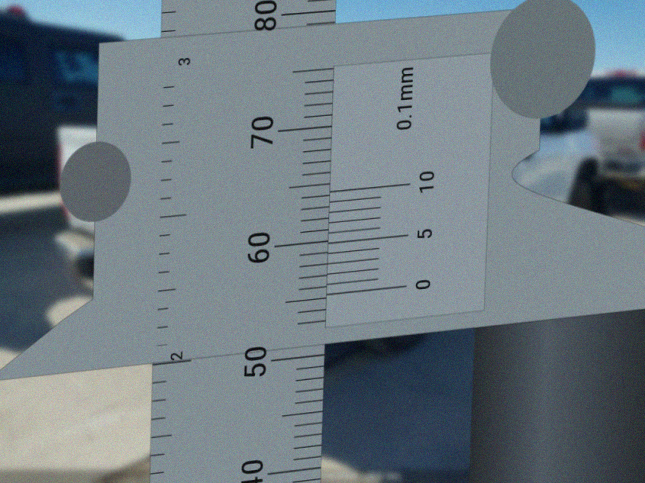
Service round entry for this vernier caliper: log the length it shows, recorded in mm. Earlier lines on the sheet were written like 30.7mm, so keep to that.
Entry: 55.3mm
